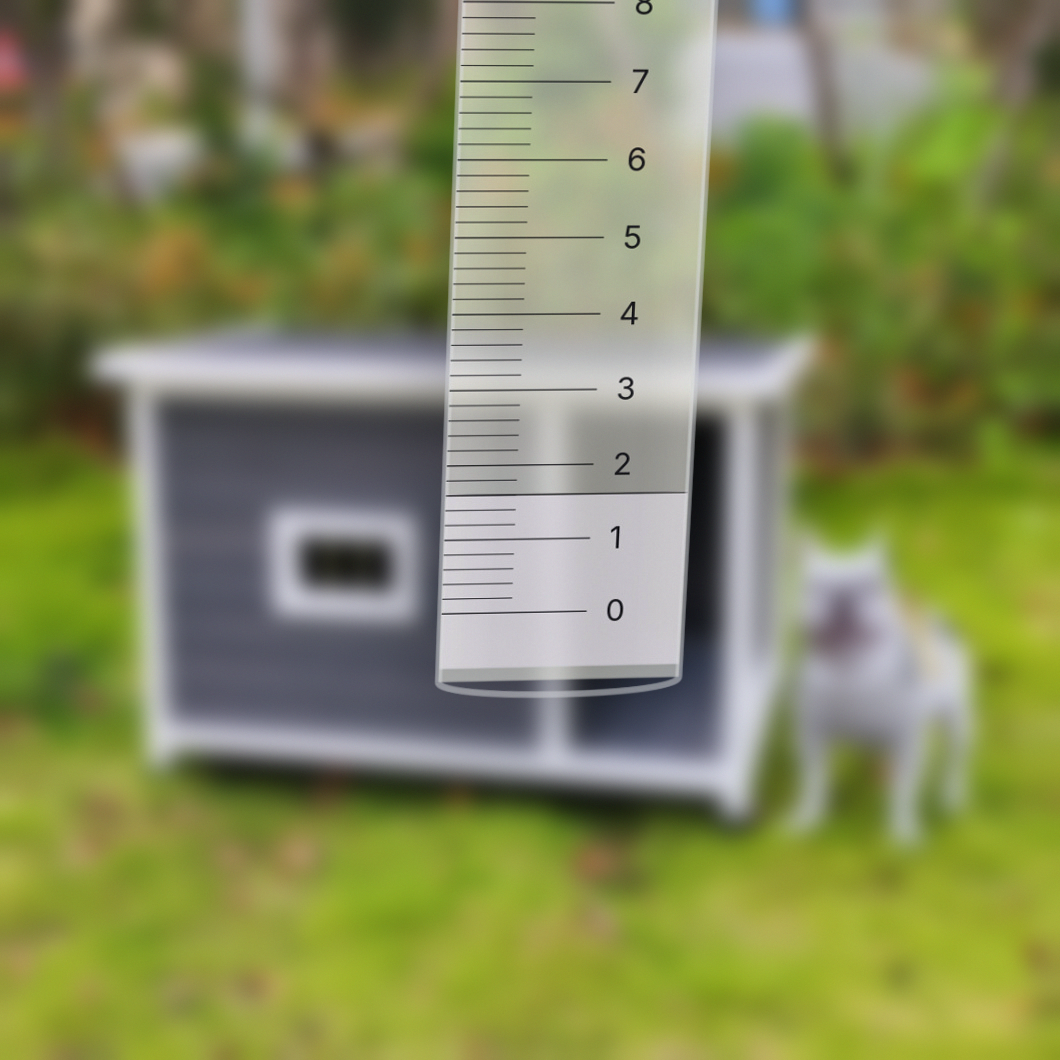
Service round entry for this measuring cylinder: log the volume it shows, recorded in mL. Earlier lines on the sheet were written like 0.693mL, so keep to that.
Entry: 1.6mL
